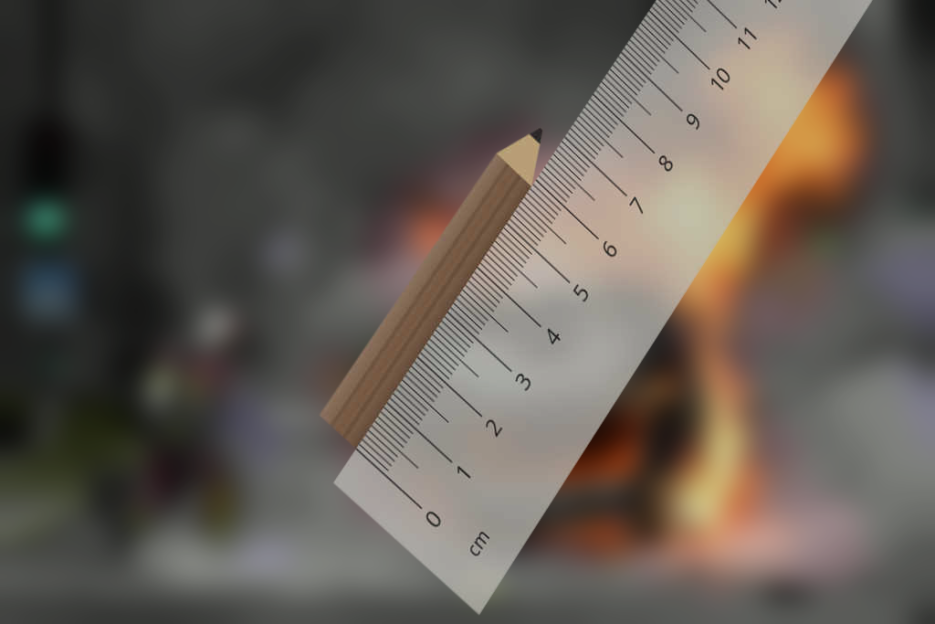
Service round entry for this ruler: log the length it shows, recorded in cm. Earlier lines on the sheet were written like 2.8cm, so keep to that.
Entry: 6.8cm
